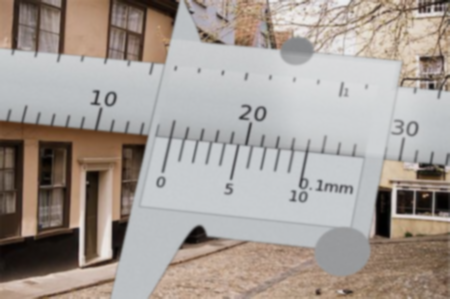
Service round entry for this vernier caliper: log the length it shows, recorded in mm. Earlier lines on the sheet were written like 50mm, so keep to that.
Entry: 15.0mm
